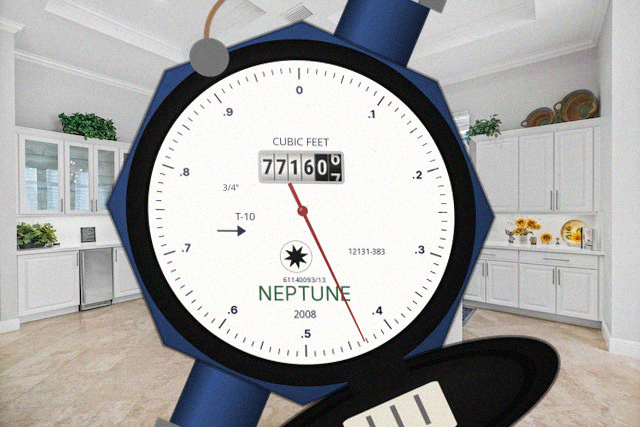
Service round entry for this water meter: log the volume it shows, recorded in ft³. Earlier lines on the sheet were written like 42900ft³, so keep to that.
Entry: 771606.43ft³
